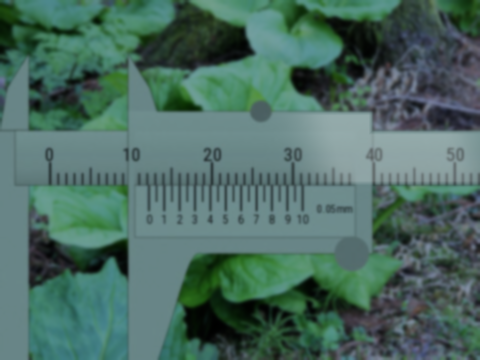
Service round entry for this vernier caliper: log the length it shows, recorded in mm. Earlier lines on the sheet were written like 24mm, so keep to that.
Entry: 12.2mm
